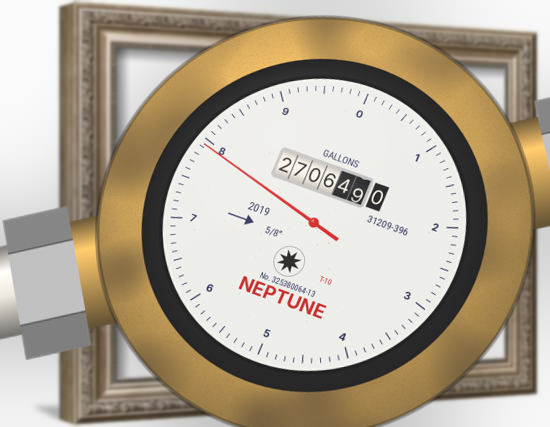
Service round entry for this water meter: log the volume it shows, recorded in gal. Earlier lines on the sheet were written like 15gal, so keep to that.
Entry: 2706487.9gal
